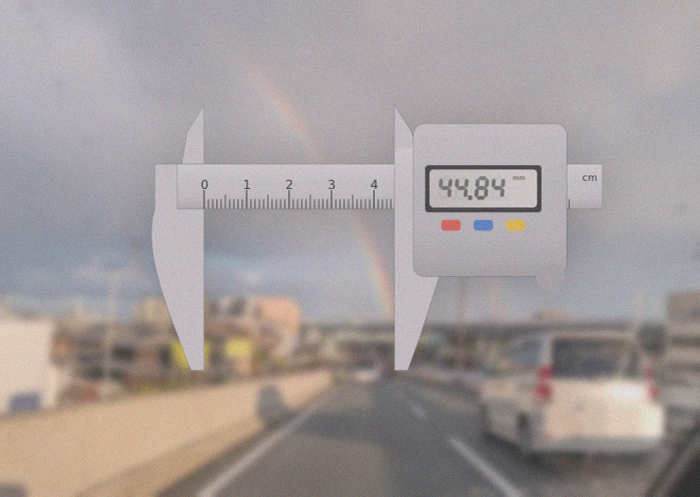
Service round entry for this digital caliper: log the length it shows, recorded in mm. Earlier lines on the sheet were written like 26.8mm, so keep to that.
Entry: 44.84mm
